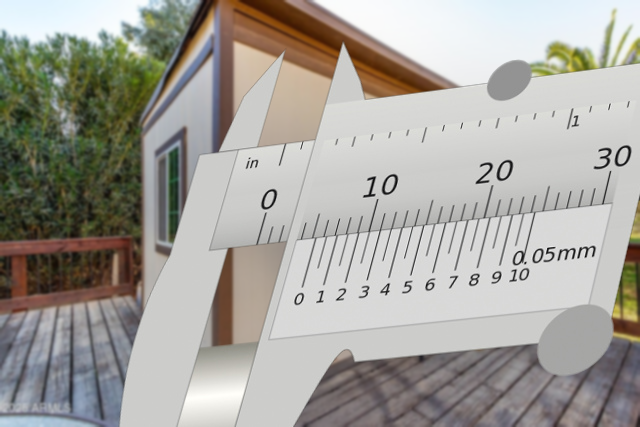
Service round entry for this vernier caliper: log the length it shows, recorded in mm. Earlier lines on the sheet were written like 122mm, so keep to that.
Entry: 5.3mm
